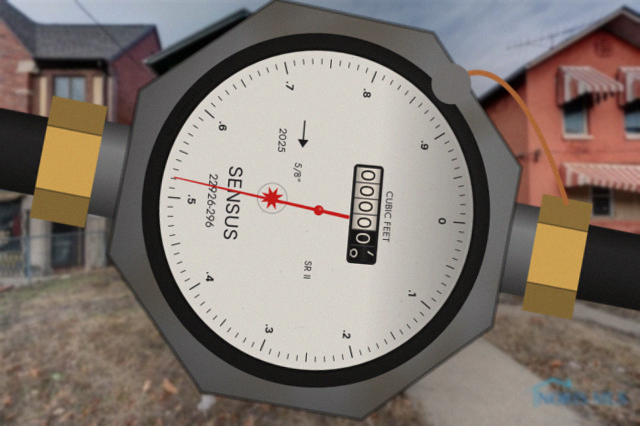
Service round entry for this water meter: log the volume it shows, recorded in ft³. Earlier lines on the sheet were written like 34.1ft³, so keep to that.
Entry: 7.52ft³
